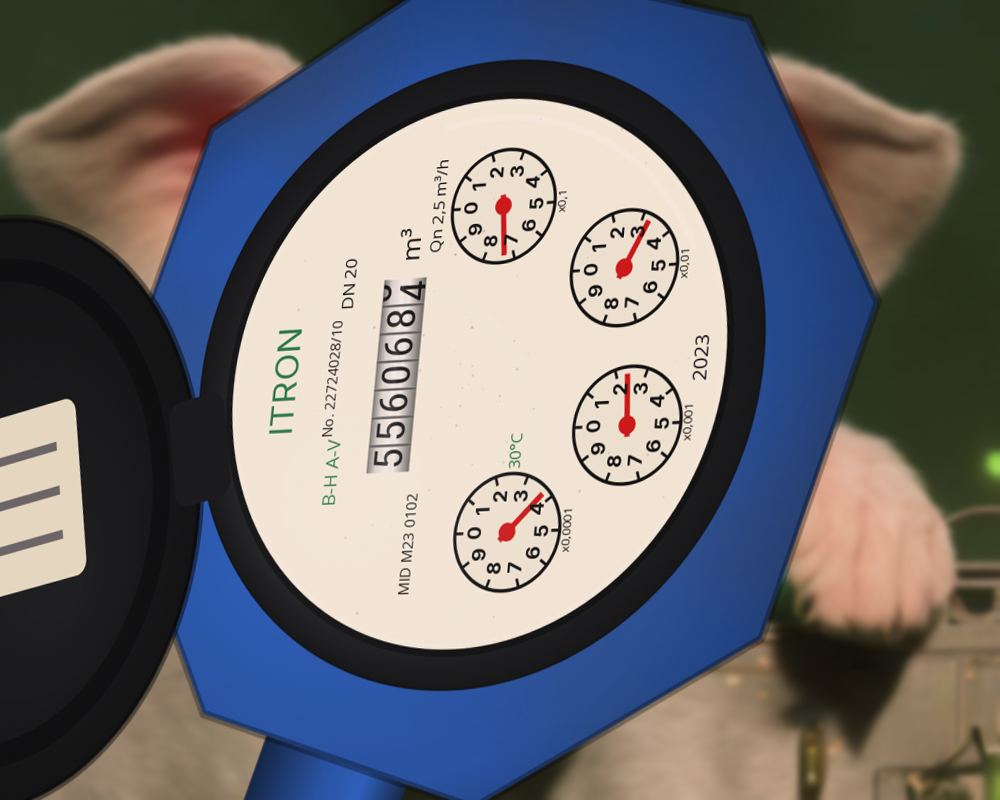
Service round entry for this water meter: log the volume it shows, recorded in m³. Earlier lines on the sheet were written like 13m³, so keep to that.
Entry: 5560683.7323m³
